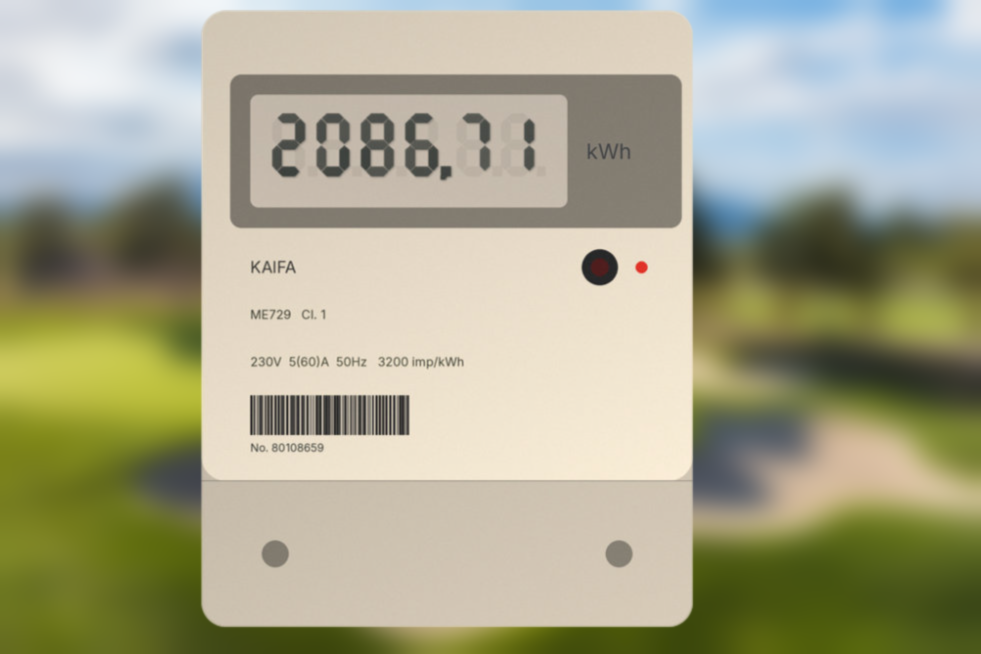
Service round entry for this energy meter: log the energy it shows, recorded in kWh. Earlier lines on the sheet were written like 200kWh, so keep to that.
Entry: 2086.71kWh
